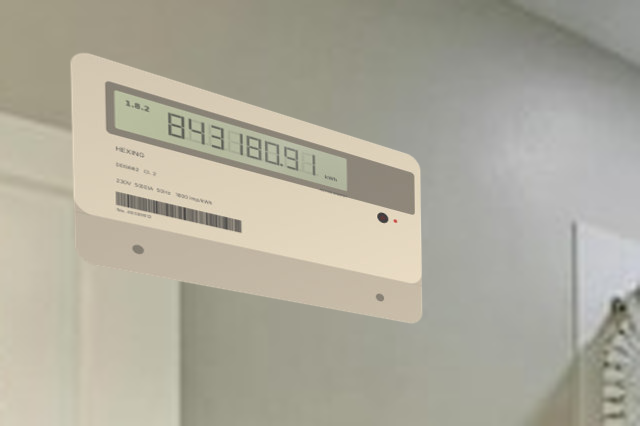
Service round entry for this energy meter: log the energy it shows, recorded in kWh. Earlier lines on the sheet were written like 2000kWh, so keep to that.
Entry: 843180.91kWh
